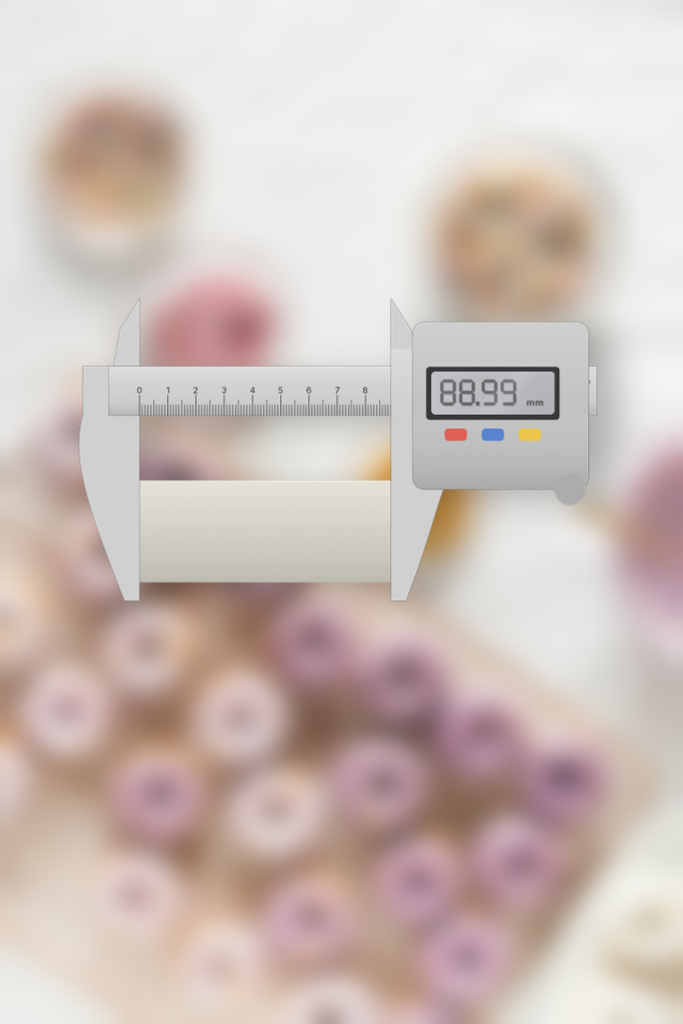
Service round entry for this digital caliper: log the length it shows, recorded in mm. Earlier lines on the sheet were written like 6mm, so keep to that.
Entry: 88.99mm
